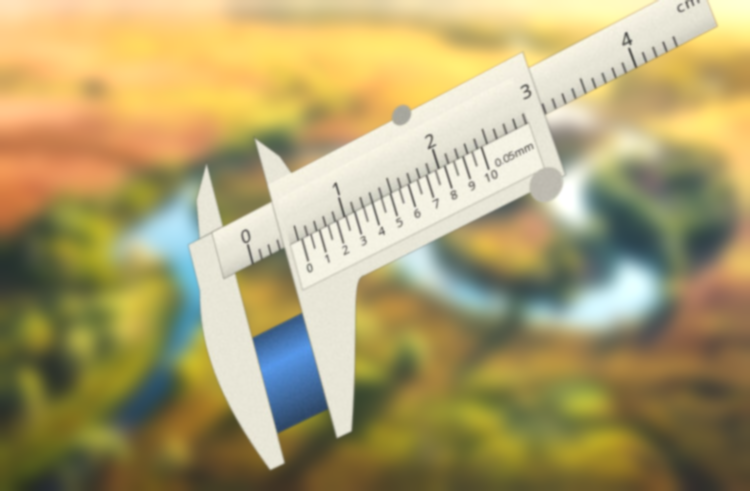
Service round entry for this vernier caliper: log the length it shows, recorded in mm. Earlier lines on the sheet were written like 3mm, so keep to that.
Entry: 5.4mm
